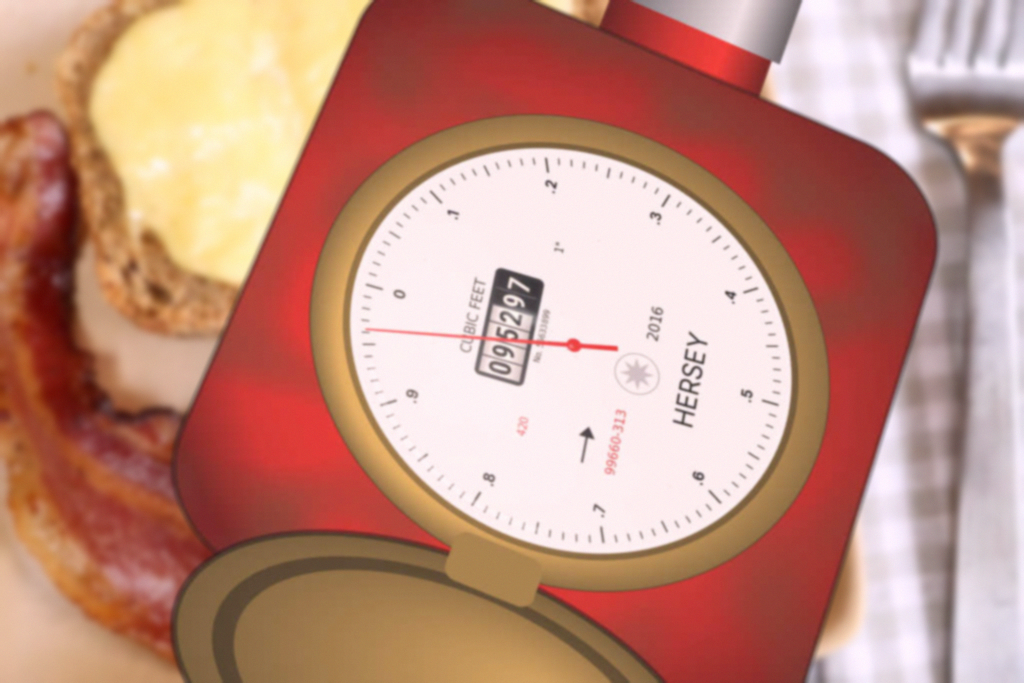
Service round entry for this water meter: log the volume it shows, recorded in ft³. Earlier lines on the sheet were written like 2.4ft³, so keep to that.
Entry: 95296.96ft³
